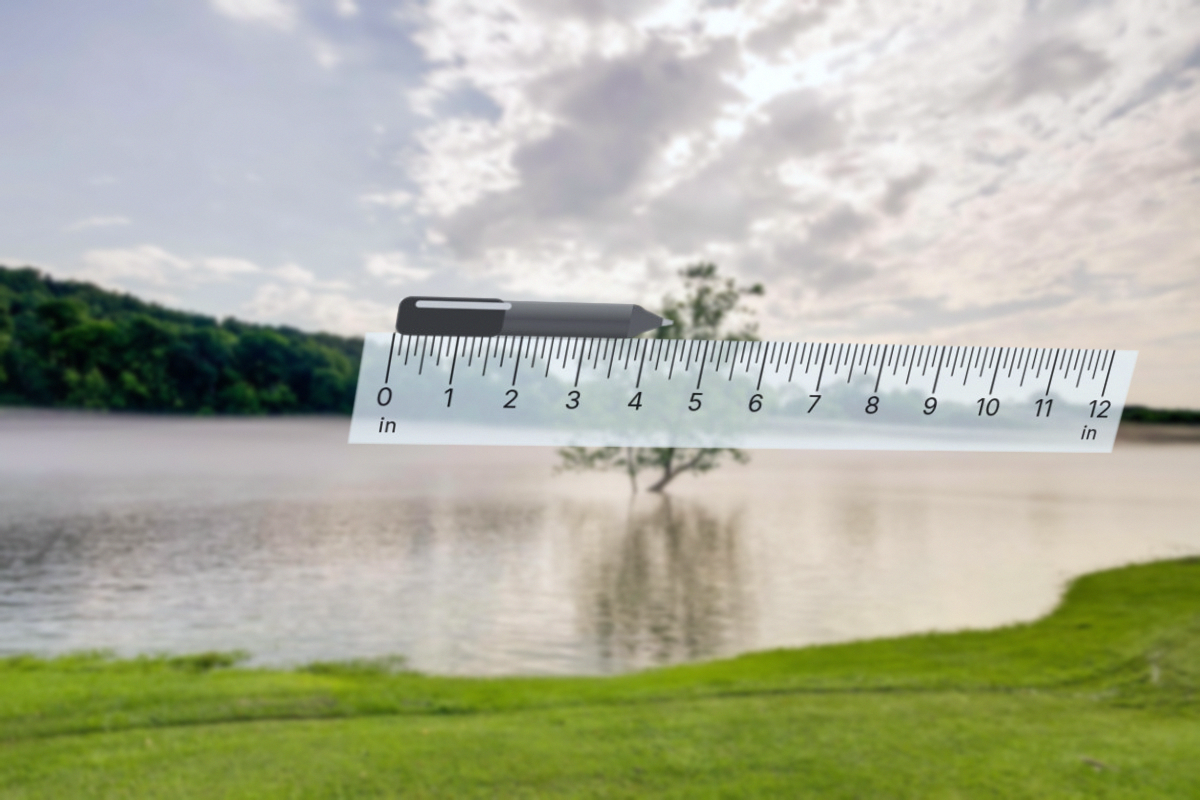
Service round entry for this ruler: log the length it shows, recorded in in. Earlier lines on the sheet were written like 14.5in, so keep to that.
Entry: 4.375in
